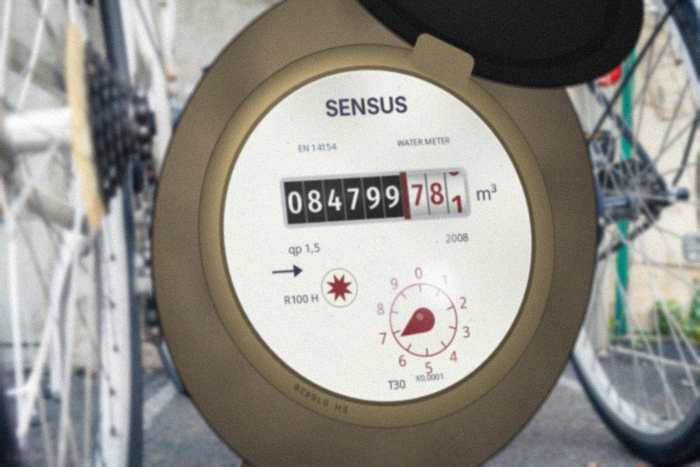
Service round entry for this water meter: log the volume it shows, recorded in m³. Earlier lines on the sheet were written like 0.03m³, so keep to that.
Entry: 84799.7806m³
